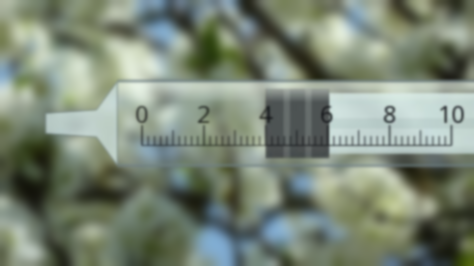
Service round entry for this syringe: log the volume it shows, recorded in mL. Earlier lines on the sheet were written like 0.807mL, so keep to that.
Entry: 4mL
